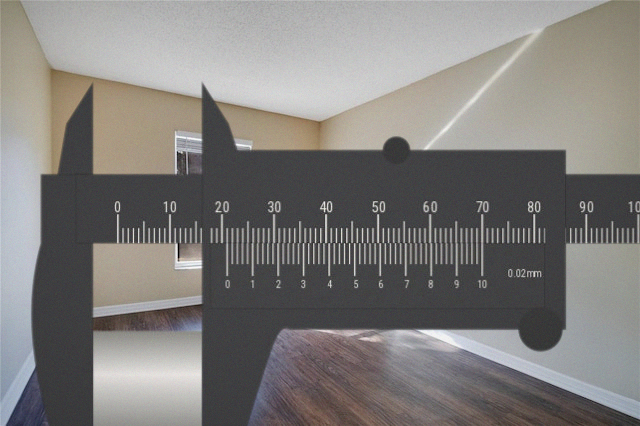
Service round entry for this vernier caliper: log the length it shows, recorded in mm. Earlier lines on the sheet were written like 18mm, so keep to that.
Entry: 21.0mm
